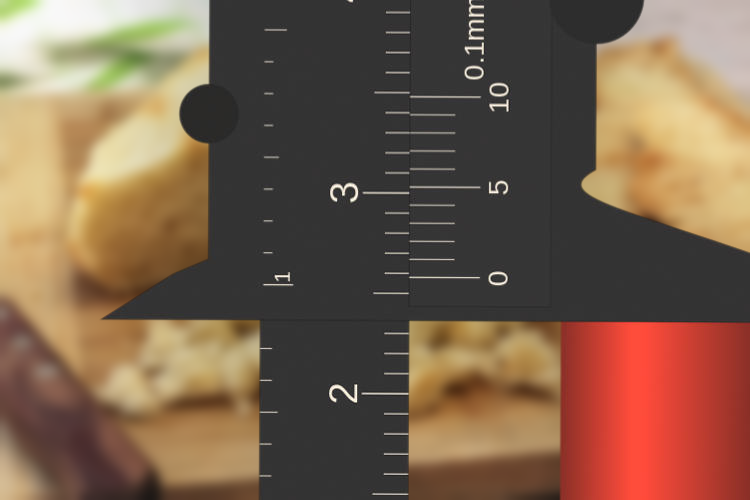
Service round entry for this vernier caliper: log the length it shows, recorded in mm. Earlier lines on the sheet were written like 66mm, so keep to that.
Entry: 25.8mm
